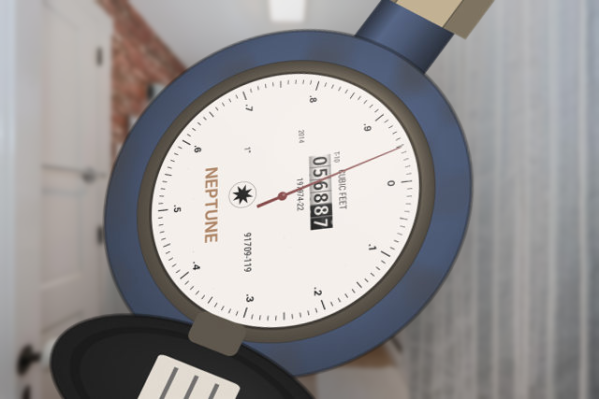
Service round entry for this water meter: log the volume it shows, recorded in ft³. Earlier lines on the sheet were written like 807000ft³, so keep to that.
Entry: 56886.95ft³
